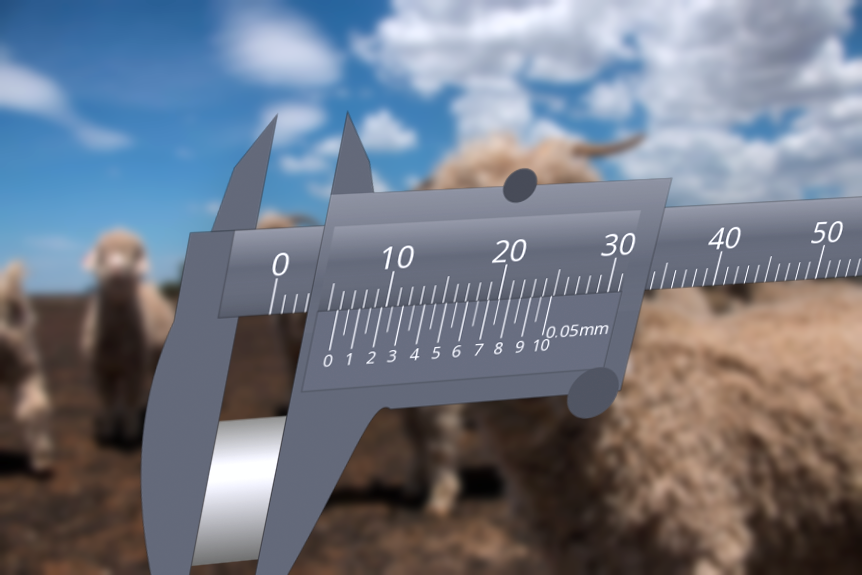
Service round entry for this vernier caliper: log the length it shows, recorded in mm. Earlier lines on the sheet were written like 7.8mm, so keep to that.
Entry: 5.8mm
